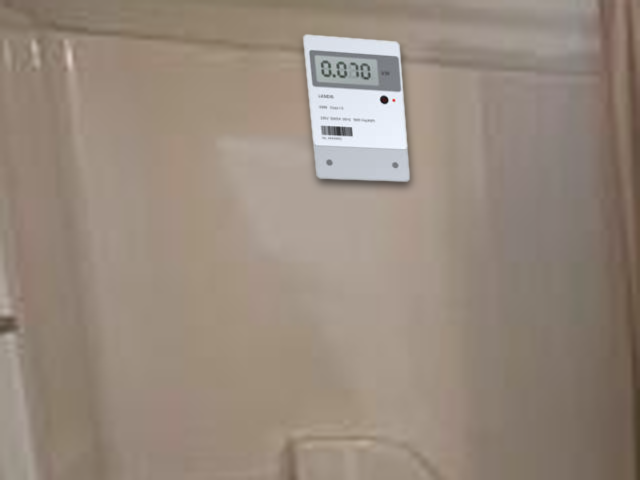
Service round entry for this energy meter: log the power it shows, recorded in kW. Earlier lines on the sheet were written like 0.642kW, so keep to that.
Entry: 0.070kW
